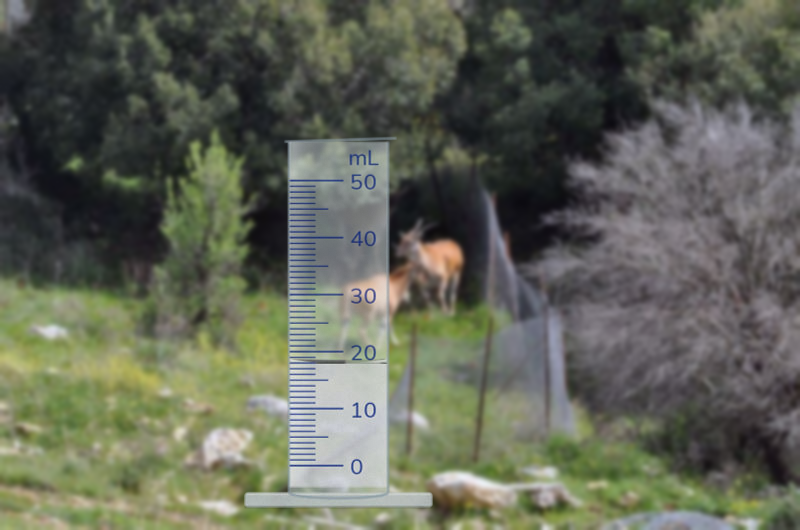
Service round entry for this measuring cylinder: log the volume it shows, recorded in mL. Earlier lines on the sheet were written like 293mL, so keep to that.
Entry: 18mL
